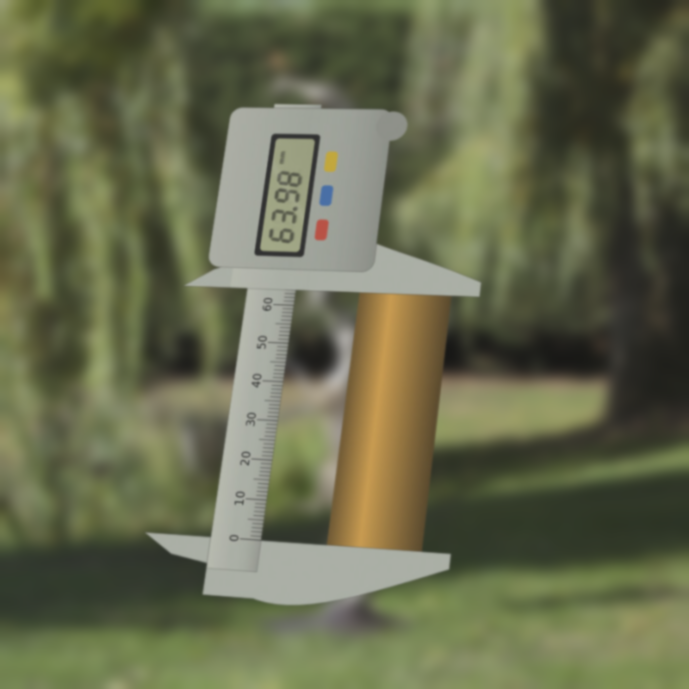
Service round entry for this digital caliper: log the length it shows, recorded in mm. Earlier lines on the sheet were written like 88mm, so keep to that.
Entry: 63.98mm
